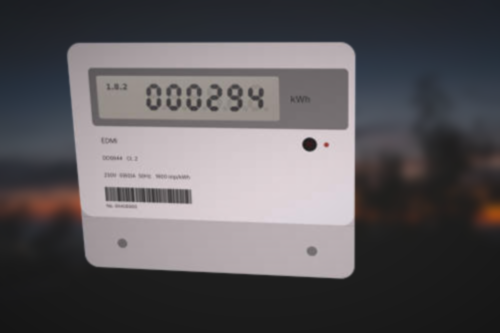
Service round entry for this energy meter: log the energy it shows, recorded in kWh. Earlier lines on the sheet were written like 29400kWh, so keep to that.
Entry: 294kWh
